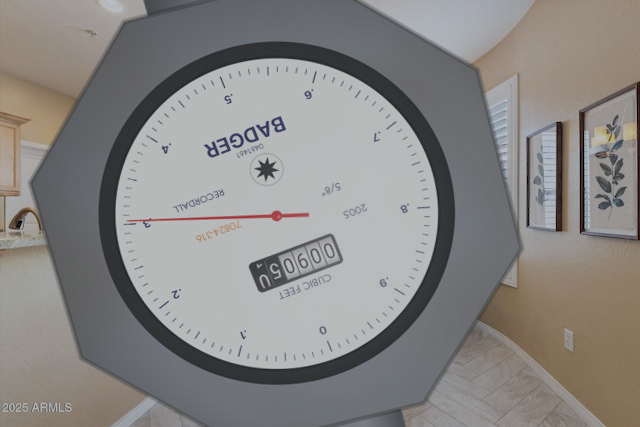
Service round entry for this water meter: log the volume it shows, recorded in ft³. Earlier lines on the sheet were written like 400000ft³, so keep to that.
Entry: 9050.30ft³
